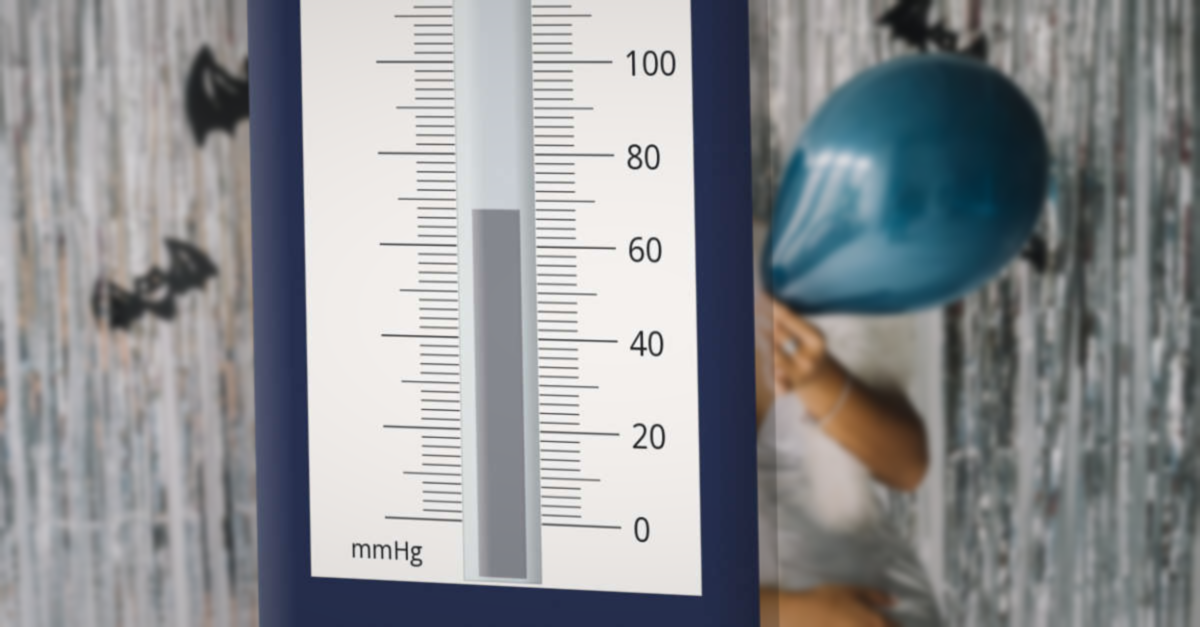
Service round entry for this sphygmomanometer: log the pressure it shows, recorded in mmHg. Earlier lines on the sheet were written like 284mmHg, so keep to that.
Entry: 68mmHg
